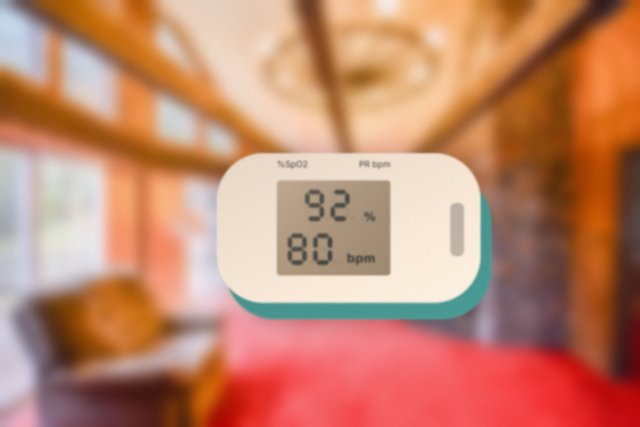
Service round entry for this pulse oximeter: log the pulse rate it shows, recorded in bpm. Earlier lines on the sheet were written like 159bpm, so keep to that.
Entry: 80bpm
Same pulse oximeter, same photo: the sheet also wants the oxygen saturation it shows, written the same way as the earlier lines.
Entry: 92%
